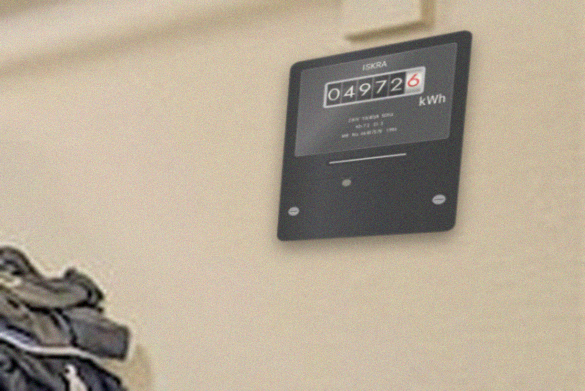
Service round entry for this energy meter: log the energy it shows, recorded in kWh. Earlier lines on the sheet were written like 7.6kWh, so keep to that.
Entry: 4972.6kWh
